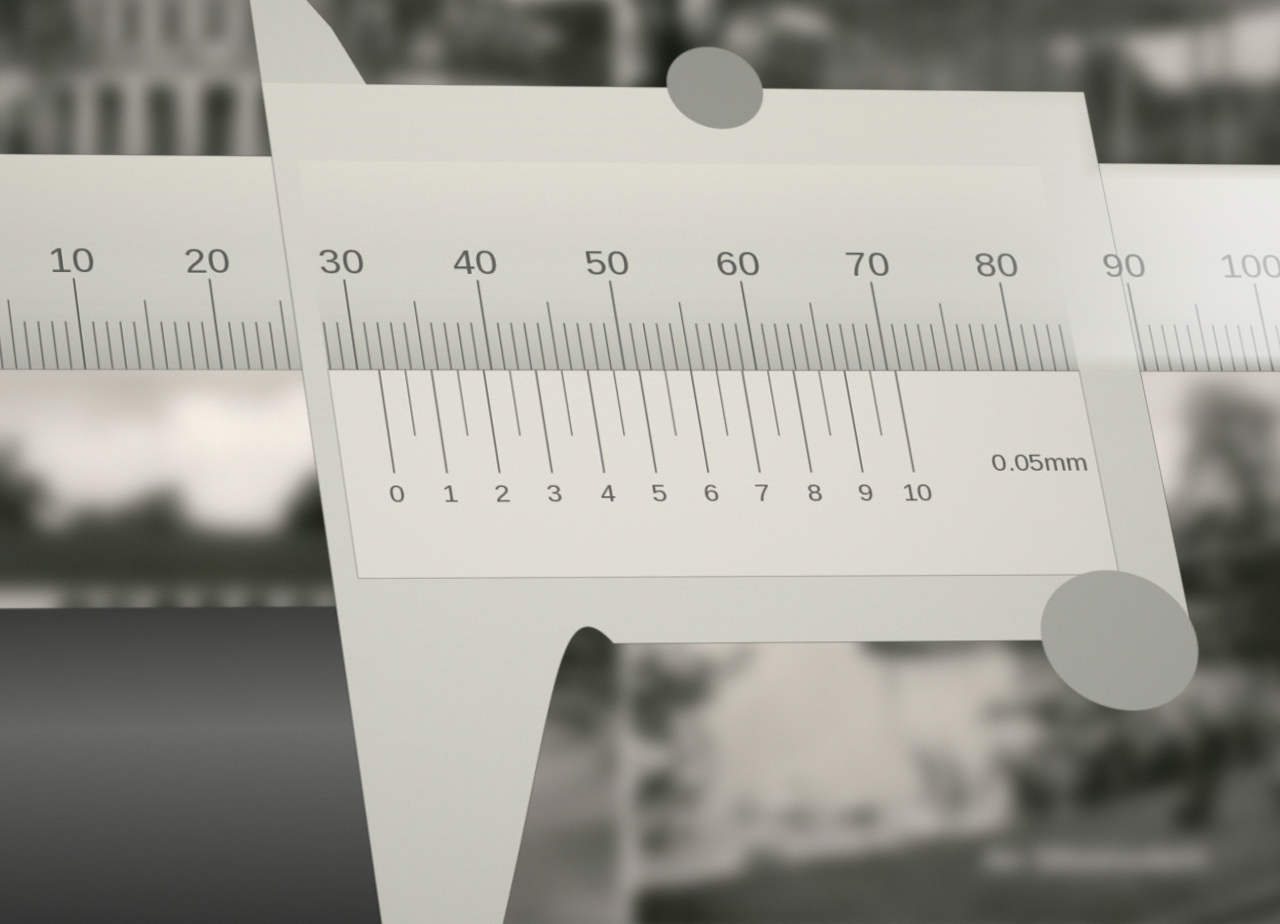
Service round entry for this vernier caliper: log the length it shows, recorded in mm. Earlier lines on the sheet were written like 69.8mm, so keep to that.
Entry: 31.6mm
